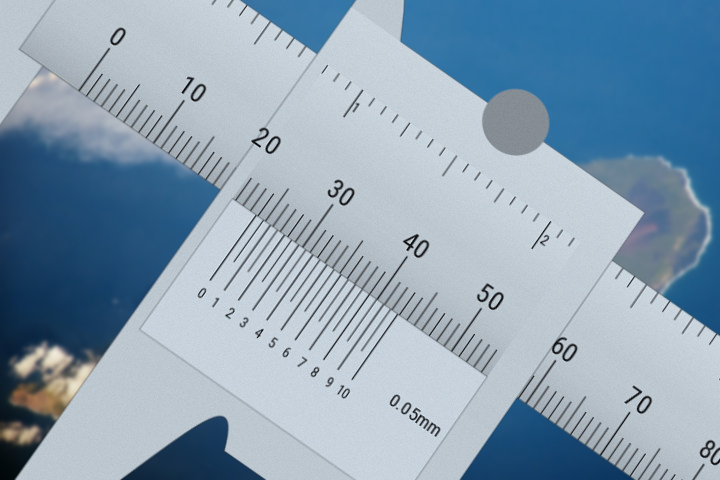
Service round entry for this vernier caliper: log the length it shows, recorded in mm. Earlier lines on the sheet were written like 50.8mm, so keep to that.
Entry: 23.8mm
